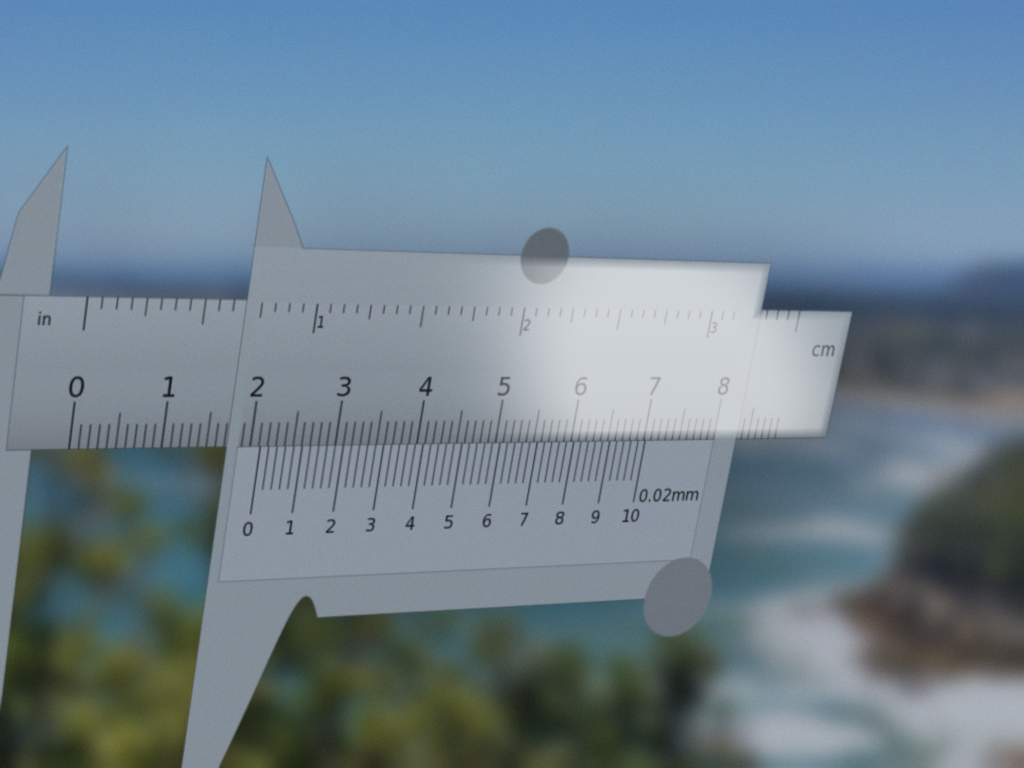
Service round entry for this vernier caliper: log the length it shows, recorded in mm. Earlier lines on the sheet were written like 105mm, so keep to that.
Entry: 21.2mm
